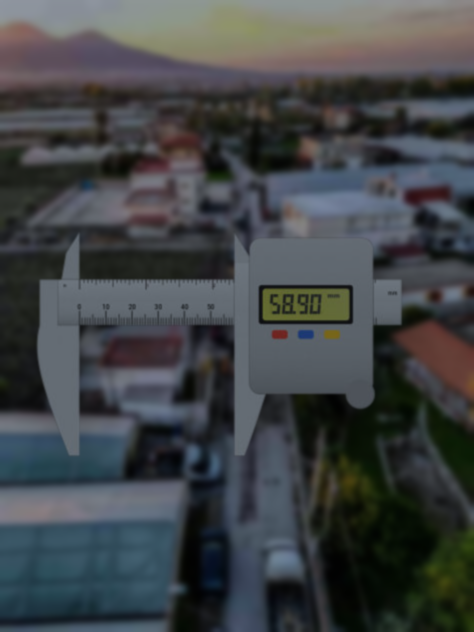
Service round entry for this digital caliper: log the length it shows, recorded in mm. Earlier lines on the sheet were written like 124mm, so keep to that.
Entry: 58.90mm
